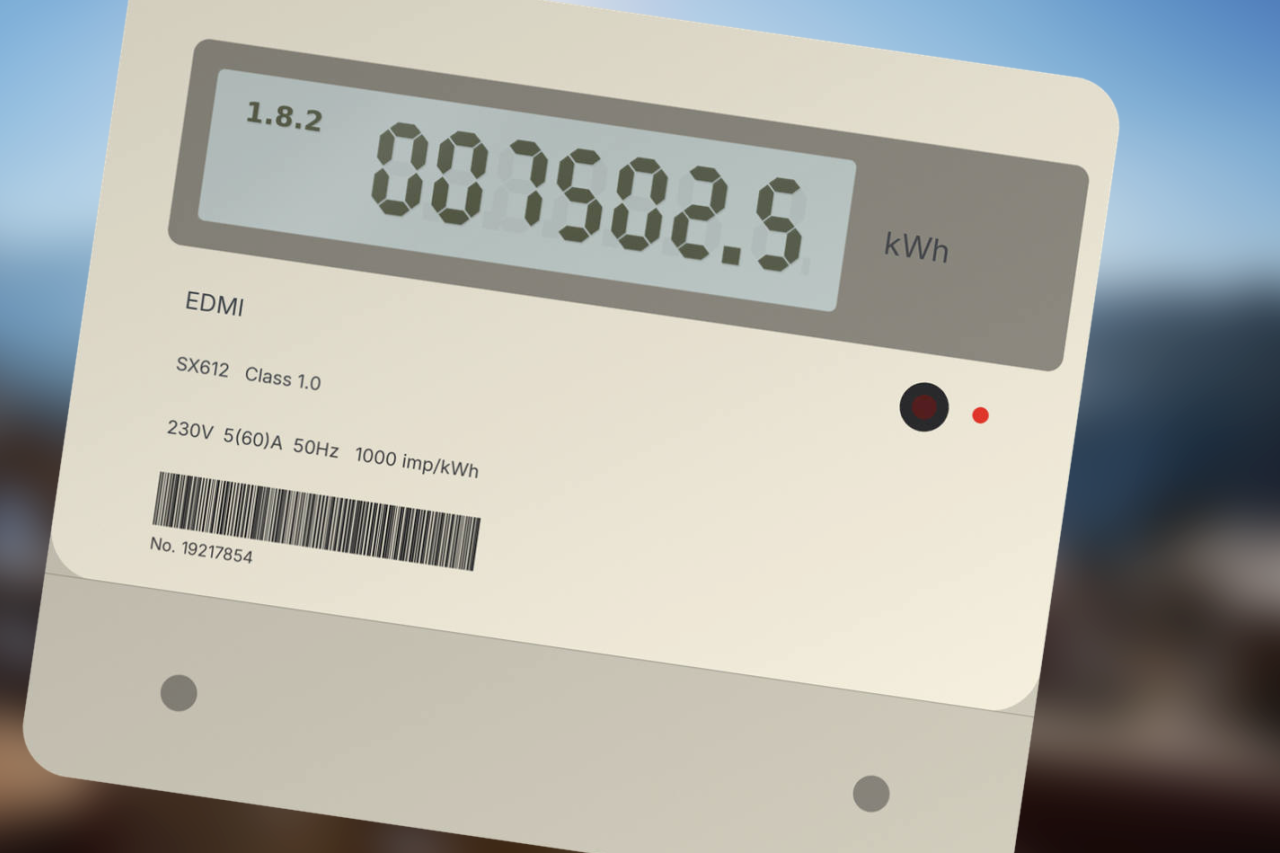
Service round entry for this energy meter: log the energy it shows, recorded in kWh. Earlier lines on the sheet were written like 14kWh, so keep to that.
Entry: 7502.5kWh
